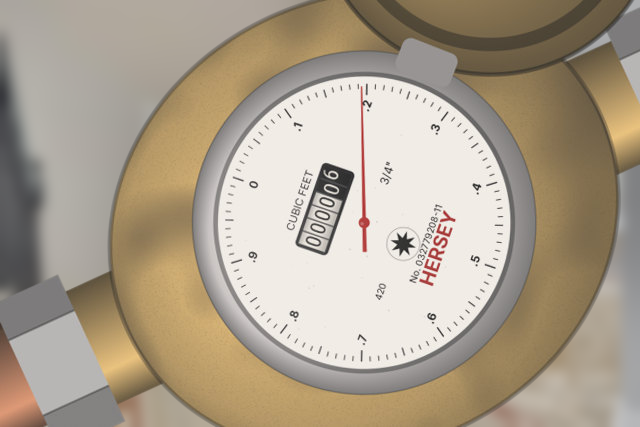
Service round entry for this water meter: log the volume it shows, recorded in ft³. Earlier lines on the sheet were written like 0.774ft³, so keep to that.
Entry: 6.19ft³
